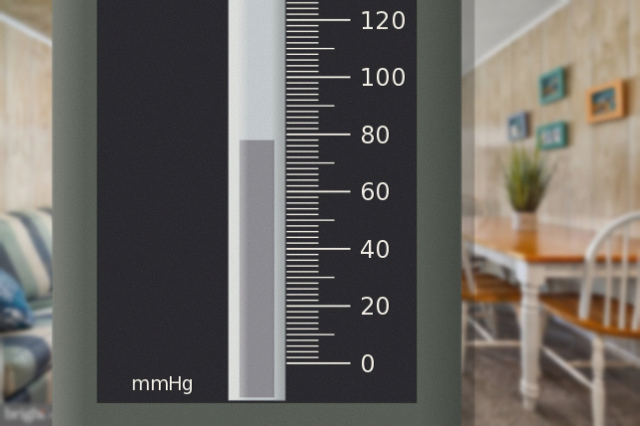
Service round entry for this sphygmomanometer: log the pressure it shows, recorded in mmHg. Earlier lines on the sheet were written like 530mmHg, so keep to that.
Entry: 78mmHg
